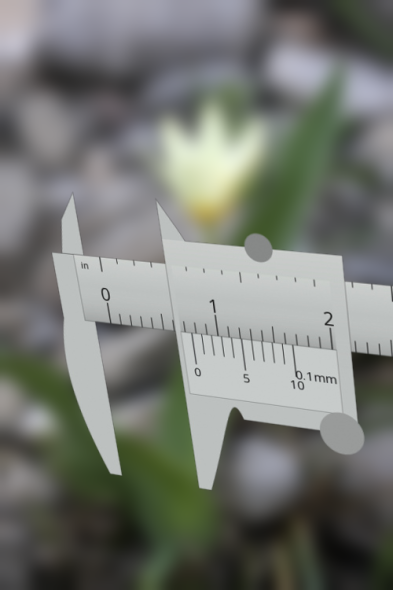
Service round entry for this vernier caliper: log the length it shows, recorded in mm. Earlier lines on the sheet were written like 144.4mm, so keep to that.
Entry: 7.6mm
